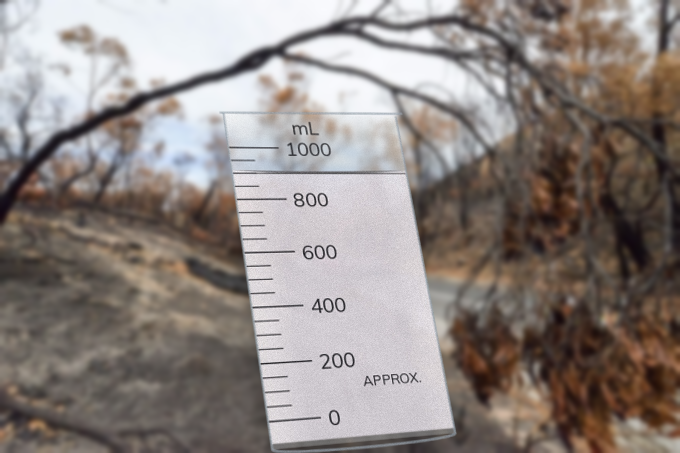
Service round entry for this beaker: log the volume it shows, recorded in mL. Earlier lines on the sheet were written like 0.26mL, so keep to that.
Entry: 900mL
